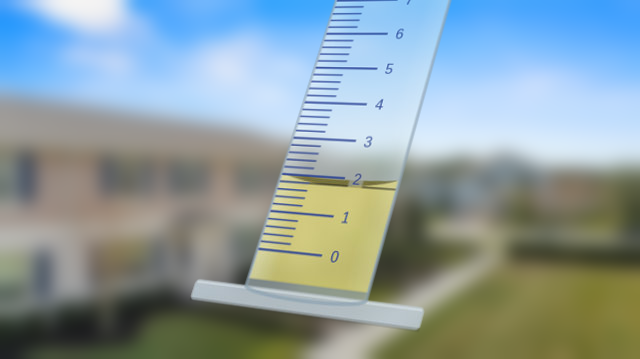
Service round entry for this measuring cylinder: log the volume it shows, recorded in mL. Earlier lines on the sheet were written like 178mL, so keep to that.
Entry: 1.8mL
